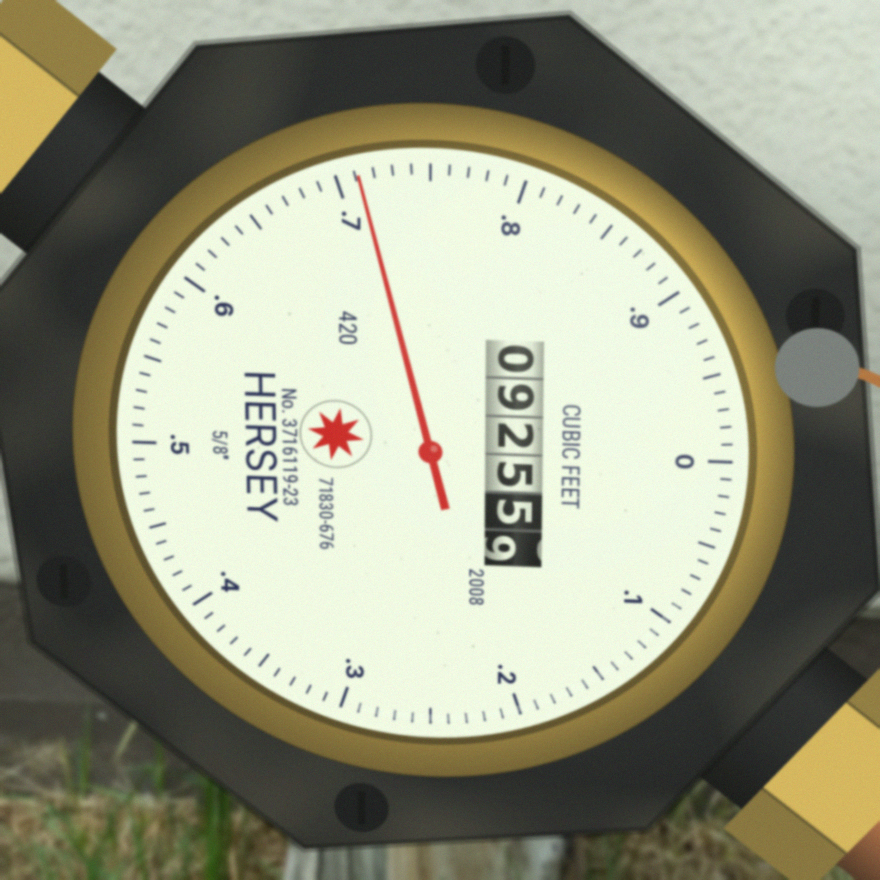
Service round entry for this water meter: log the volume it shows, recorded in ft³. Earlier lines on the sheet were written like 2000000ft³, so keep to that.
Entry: 92558.71ft³
